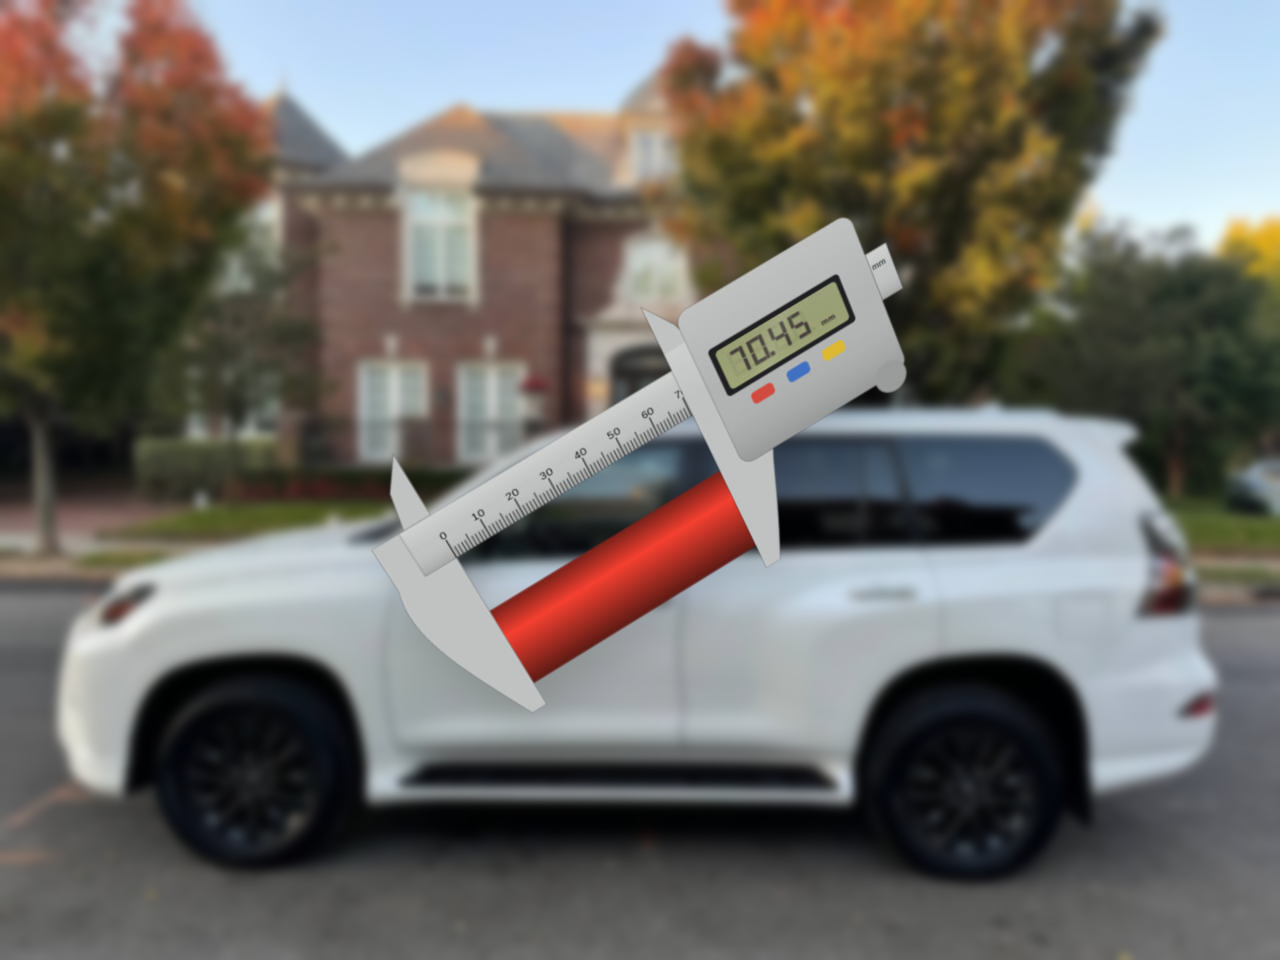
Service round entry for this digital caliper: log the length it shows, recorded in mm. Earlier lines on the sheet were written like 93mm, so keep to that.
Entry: 70.45mm
